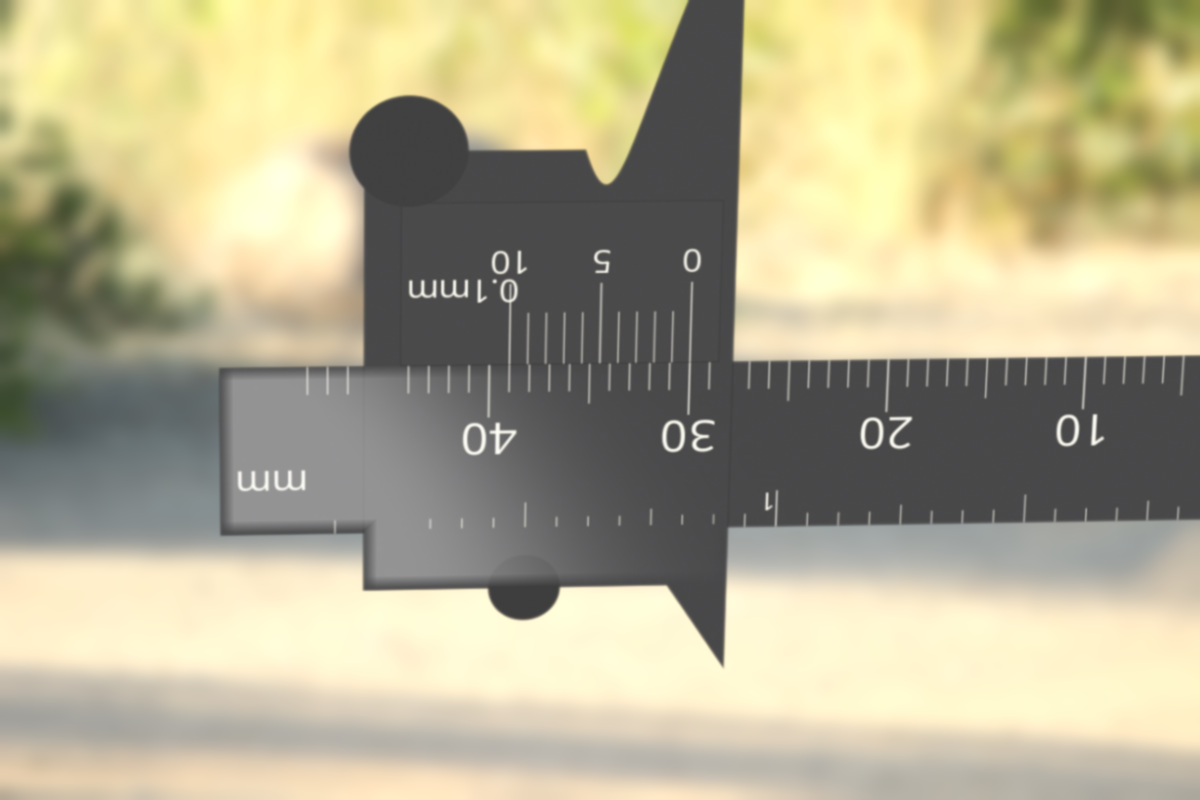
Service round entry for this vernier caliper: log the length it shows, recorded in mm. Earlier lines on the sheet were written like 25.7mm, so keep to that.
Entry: 30.0mm
